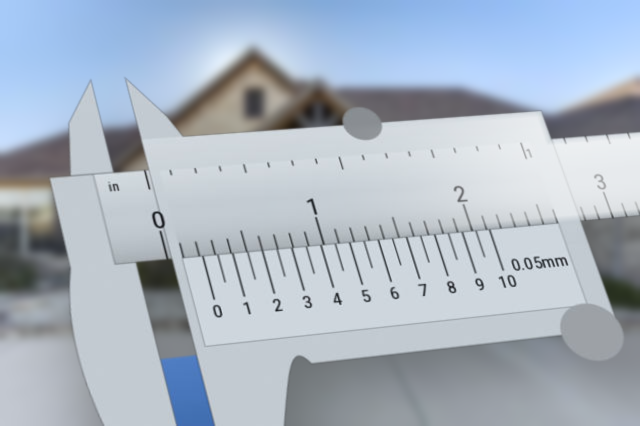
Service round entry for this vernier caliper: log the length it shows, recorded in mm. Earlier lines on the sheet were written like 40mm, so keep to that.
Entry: 2.2mm
